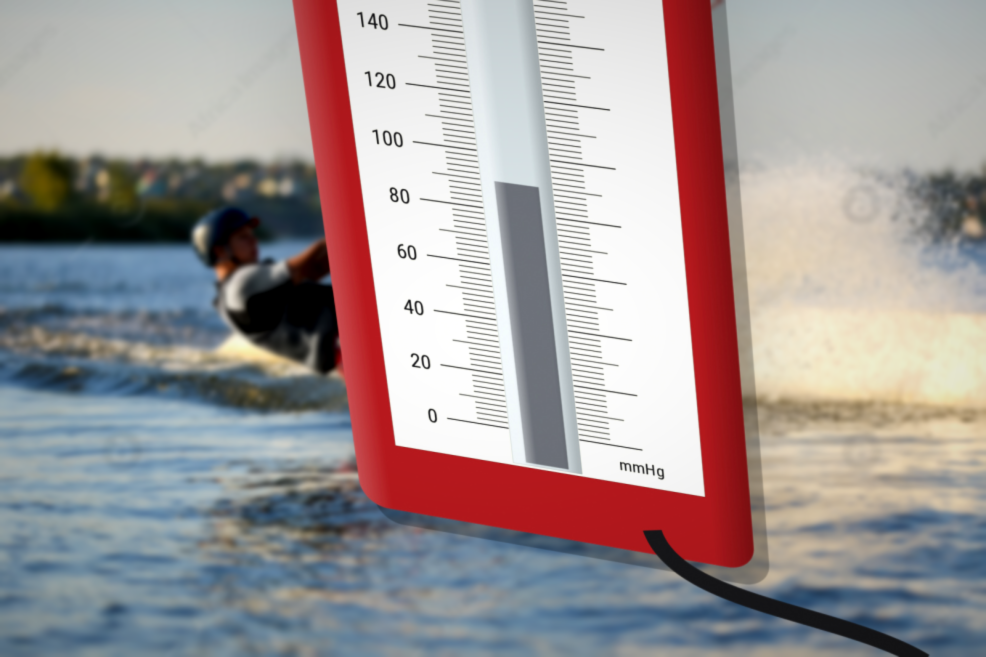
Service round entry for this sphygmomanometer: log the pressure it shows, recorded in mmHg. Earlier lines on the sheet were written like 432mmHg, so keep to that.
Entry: 90mmHg
